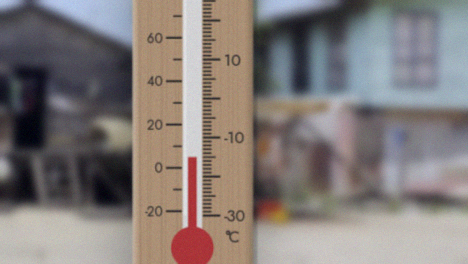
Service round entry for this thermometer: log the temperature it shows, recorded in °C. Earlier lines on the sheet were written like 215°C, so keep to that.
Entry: -15°C
